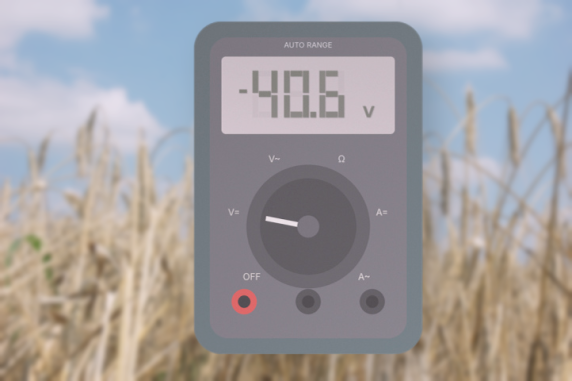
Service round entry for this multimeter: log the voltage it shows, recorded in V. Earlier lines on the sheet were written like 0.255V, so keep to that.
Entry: -40.6V
